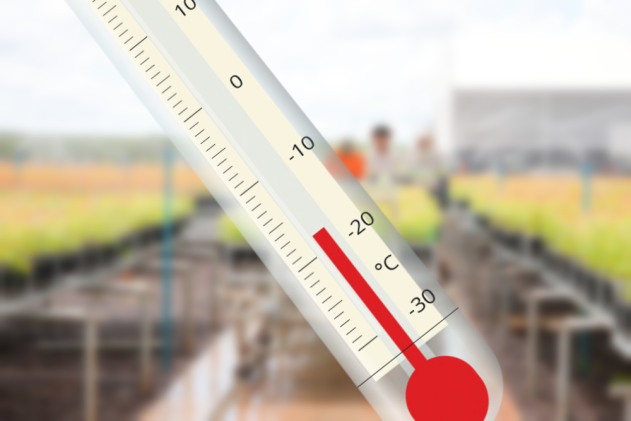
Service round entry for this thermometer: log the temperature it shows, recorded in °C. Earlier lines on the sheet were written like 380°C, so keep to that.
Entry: -18°C
